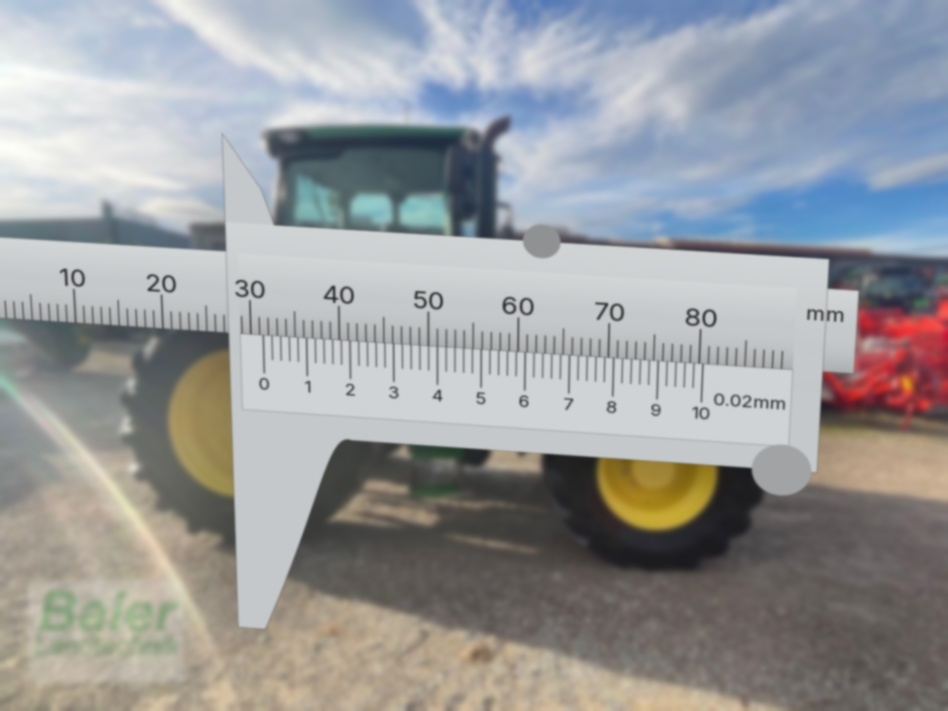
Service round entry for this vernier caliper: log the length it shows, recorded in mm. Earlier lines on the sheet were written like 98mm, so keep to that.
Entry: 31.4mm
